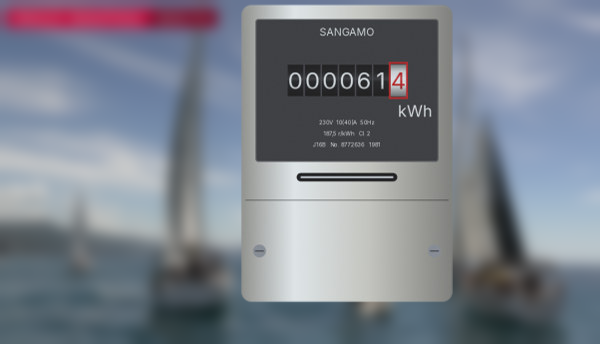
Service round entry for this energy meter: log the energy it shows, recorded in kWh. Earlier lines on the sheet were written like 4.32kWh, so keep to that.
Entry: 61.4kWh
